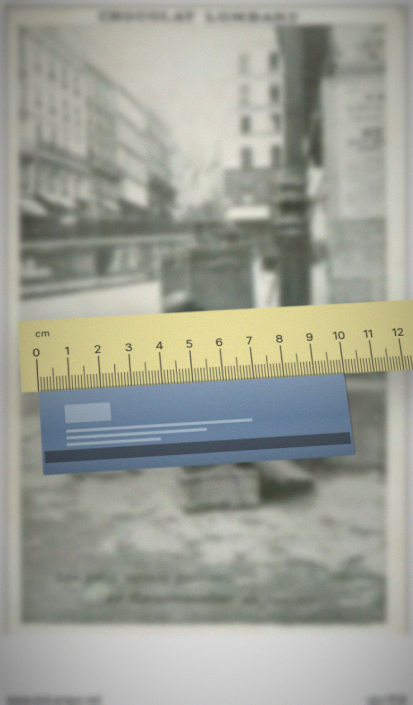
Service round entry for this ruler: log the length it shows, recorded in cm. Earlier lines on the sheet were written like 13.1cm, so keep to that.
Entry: 10cm
